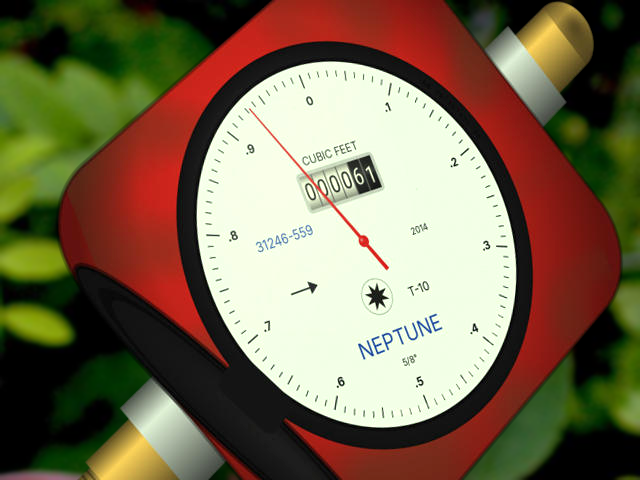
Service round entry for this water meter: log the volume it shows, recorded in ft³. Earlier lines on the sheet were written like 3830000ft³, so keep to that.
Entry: 60.93ft³
